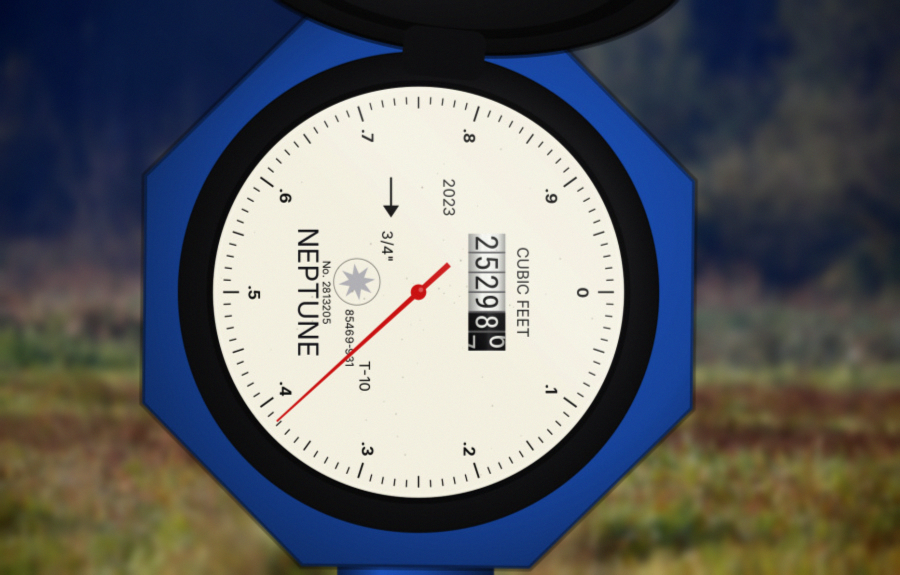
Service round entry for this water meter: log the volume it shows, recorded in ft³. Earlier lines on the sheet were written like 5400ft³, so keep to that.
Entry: 252986.38ft³
